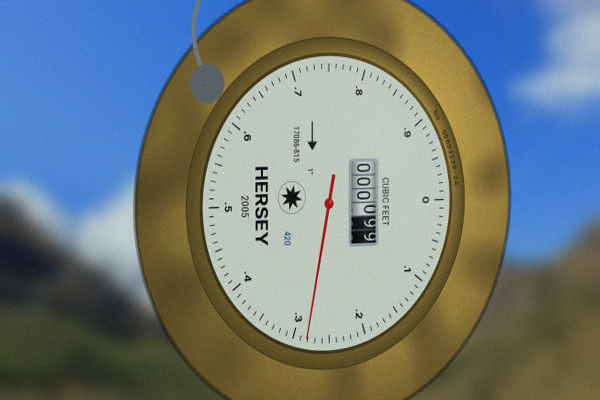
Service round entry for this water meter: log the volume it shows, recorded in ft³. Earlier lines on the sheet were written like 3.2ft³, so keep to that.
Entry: 99.28ft³
